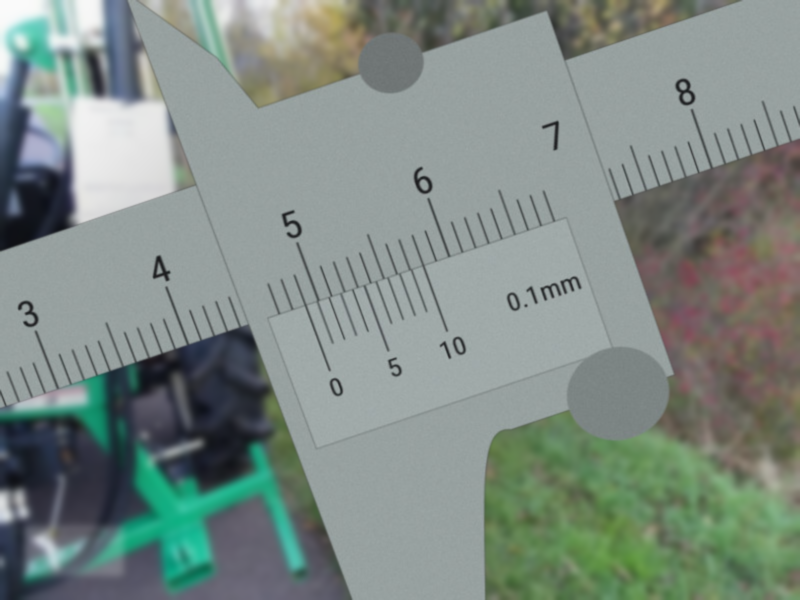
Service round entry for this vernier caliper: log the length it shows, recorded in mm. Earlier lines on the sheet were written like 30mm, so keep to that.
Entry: 49.0mm
